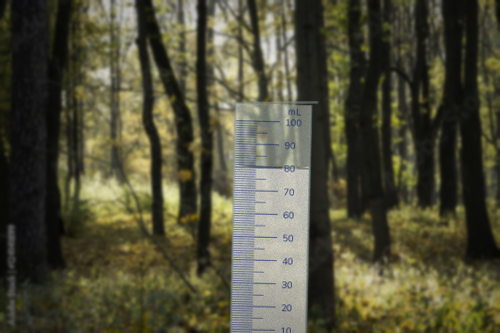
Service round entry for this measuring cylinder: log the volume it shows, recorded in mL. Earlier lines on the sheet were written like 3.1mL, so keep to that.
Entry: 80mL
